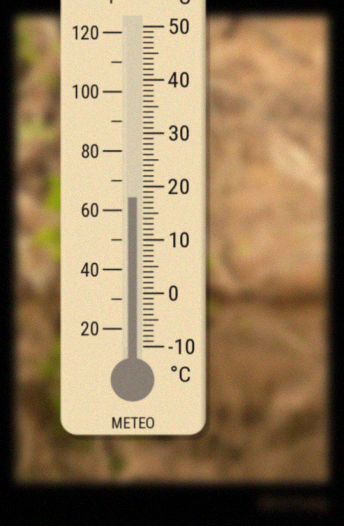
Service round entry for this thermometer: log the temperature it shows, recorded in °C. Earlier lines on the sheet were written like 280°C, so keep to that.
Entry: 18°C
